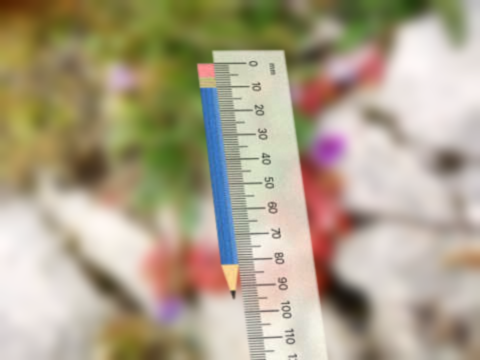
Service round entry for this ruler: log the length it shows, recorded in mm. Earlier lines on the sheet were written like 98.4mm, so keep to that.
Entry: 95mm
